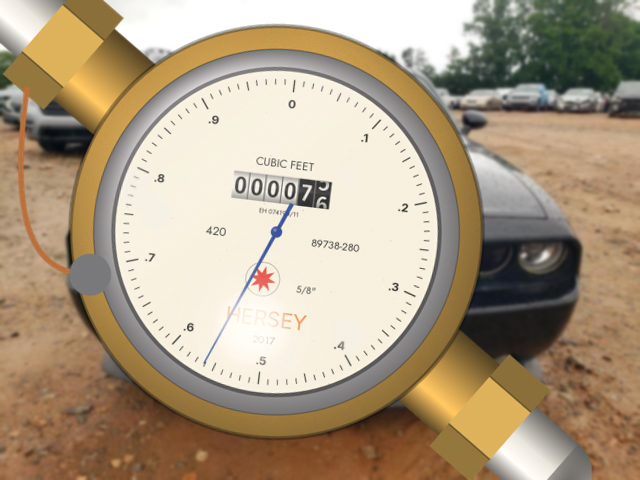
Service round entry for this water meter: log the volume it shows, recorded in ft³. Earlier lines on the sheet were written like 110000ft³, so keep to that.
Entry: 75.56ft³
